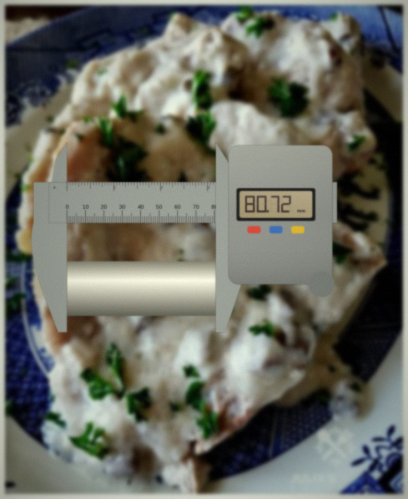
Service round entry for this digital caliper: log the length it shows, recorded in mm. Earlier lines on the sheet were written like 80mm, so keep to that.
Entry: 80.72mm
